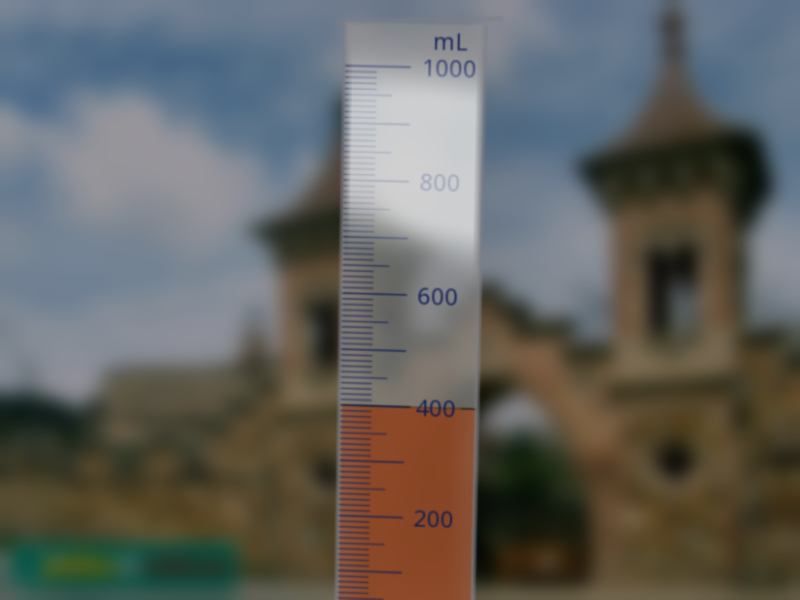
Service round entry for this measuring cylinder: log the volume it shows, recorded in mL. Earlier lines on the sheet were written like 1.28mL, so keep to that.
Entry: 400mL
